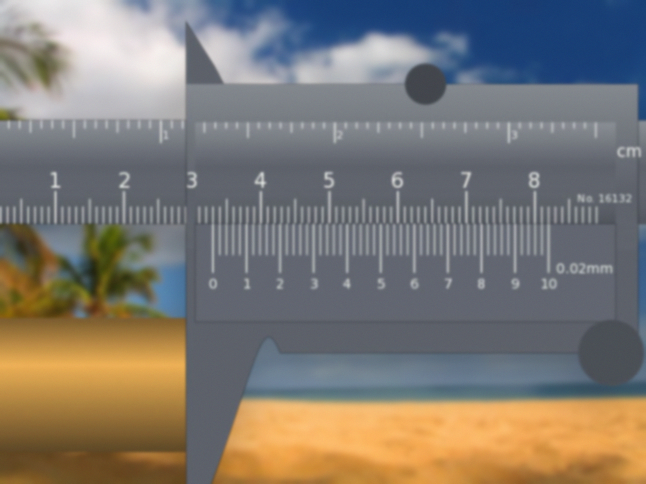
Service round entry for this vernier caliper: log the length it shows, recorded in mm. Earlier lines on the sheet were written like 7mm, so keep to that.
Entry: 33.0mm
